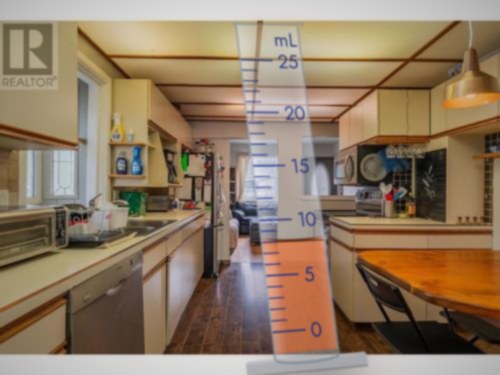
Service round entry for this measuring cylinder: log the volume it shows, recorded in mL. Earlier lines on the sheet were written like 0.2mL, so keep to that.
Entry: 8mL
